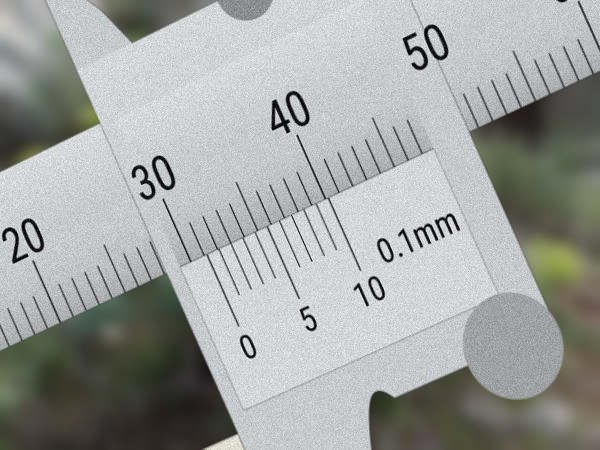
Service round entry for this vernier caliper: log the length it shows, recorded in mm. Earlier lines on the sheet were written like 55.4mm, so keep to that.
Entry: 31.2mm
